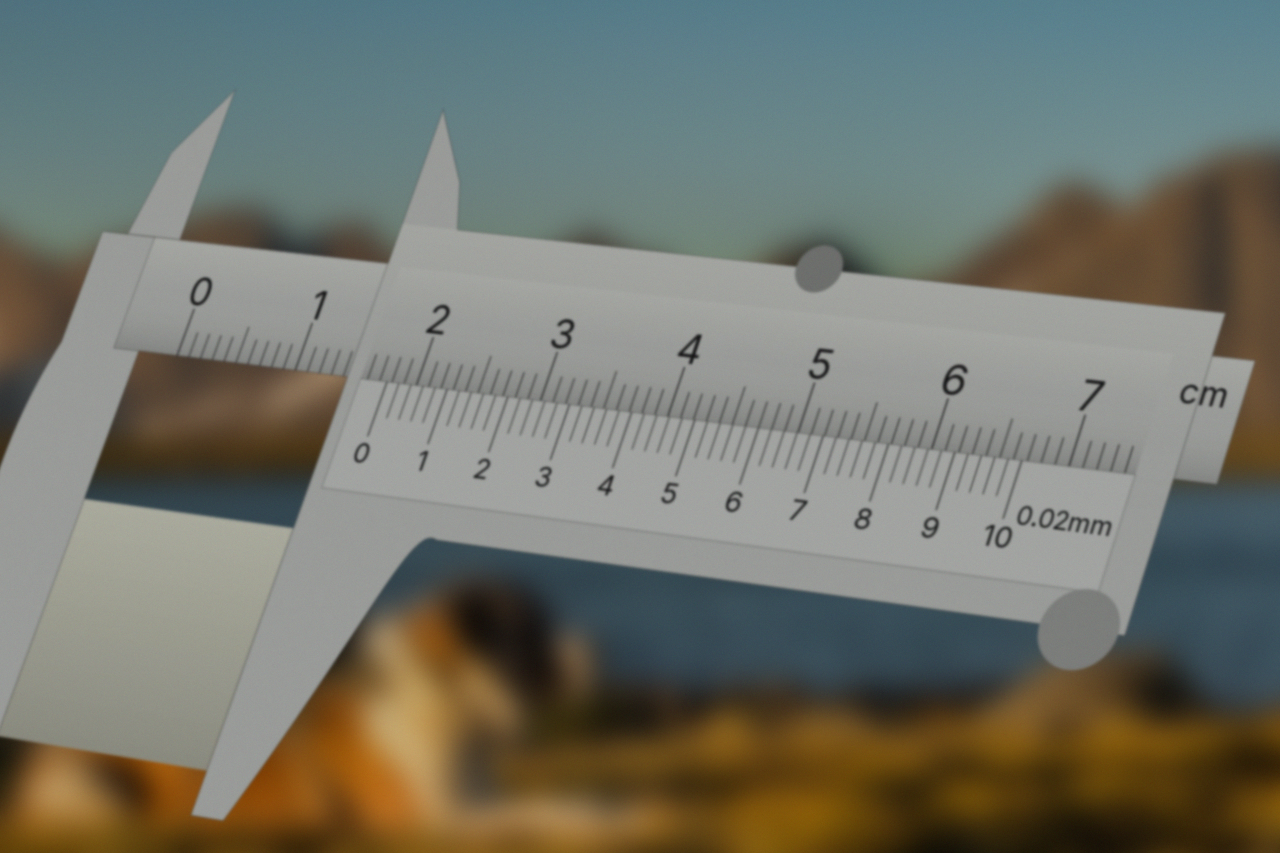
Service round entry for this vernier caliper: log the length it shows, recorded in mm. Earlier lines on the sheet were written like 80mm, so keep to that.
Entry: 17.6mm
